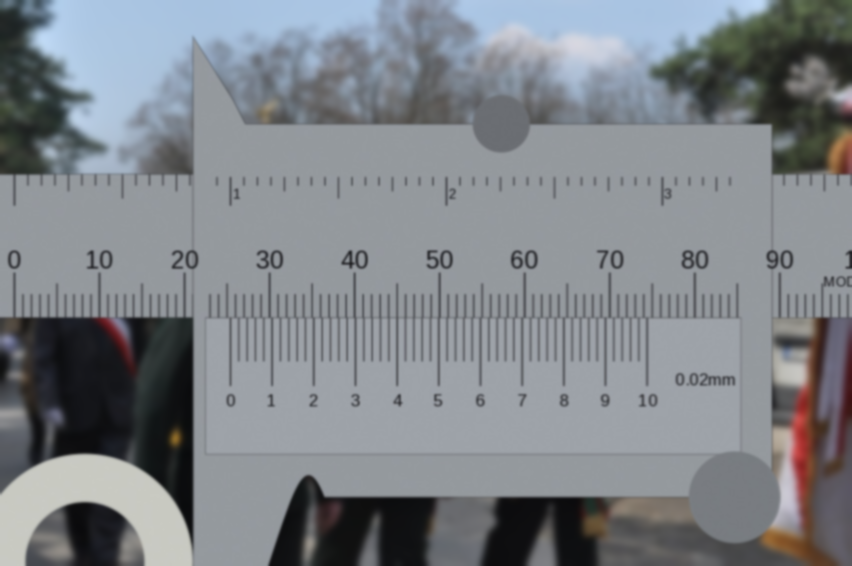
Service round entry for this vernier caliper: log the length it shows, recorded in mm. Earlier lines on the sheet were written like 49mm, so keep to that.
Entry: 25.4mm
